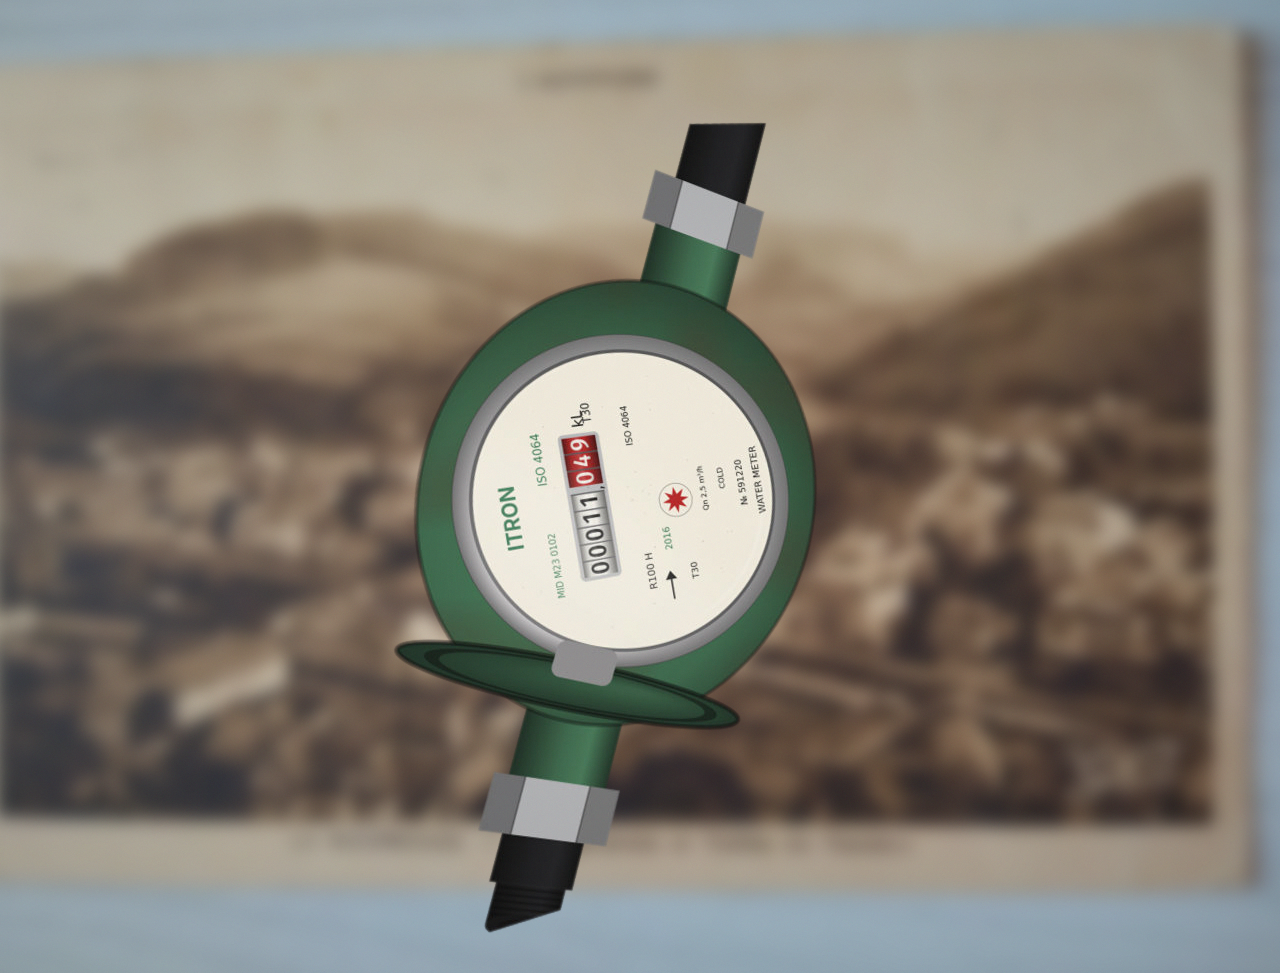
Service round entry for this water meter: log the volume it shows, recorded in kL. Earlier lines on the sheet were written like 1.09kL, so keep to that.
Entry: 11.049kL
